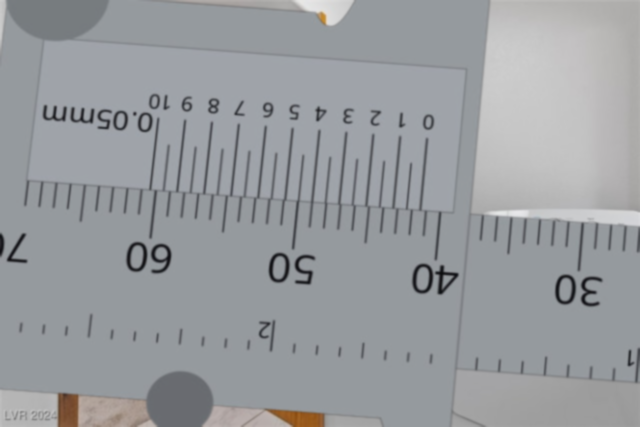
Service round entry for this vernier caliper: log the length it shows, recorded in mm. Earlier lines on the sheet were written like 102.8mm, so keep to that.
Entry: 41.4mm
